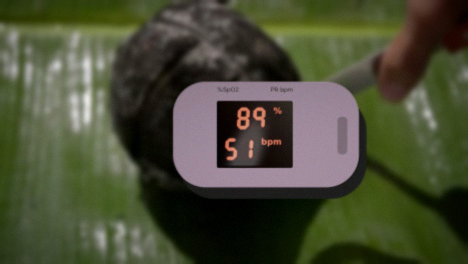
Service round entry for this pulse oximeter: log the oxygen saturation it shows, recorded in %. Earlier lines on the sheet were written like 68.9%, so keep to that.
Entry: 89%
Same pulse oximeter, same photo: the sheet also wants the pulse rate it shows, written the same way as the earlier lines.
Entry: 51bpm
